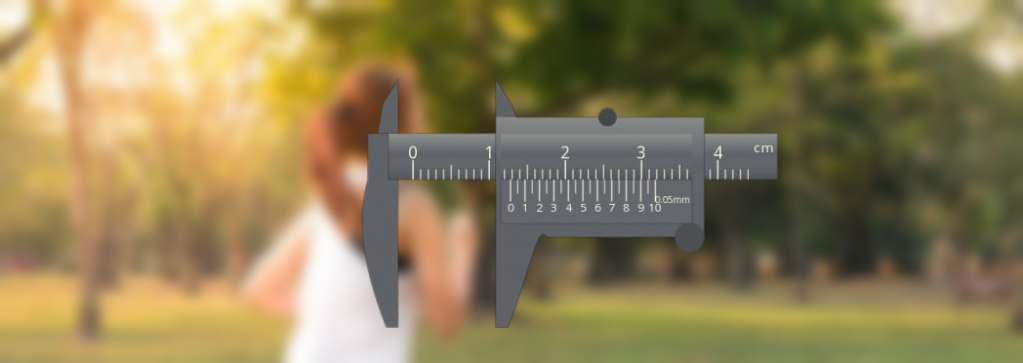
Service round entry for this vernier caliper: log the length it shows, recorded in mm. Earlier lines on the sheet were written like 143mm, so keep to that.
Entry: 12.8mm
